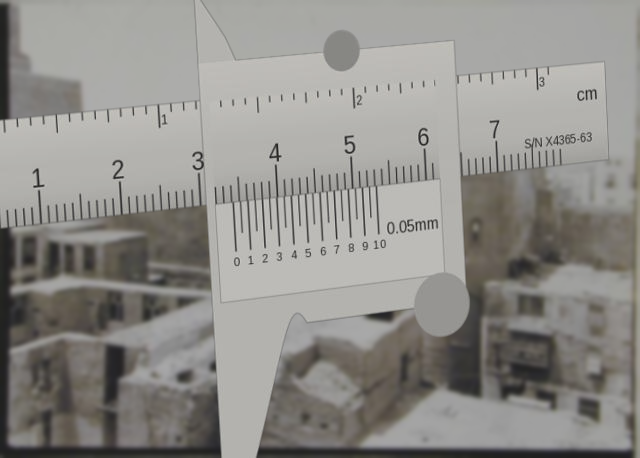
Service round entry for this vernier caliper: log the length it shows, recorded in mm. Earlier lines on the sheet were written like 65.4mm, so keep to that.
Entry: 34.2mm
